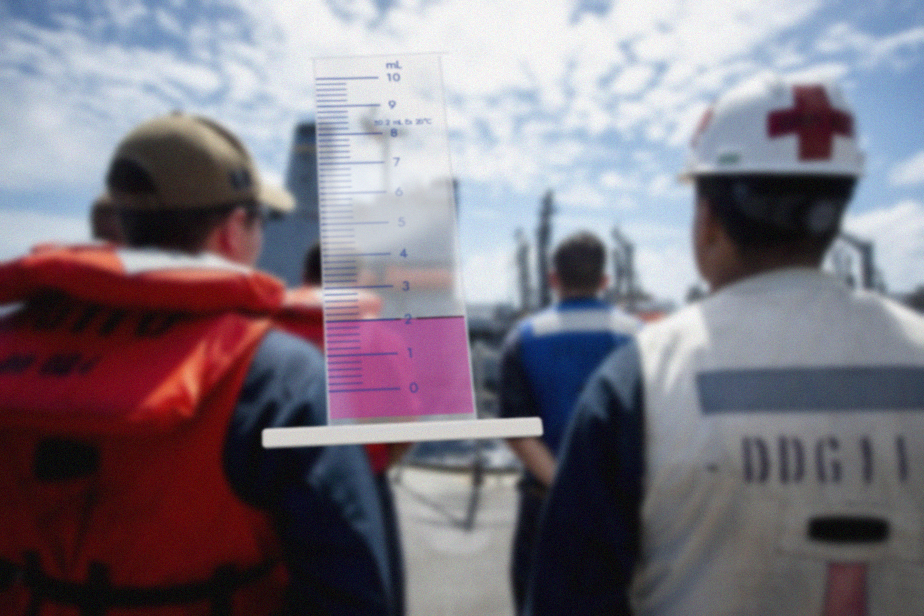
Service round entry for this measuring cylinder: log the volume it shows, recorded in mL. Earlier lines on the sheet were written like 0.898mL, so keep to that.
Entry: 2mL
